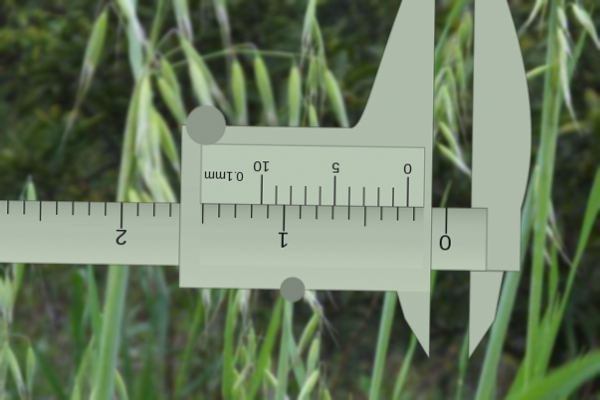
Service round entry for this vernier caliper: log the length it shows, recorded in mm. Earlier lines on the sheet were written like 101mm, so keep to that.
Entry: 2.4mm
